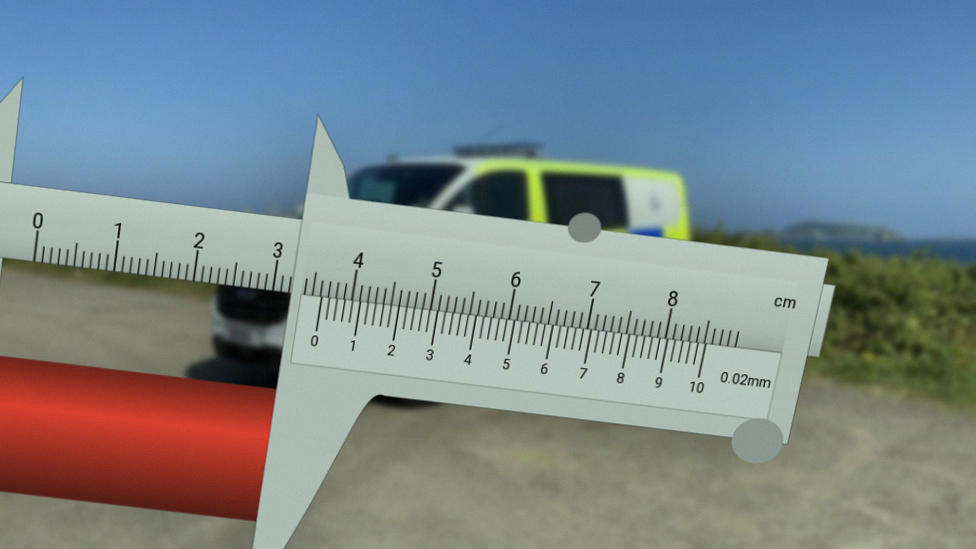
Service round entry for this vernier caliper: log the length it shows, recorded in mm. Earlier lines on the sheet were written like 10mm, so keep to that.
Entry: 36.2mm
